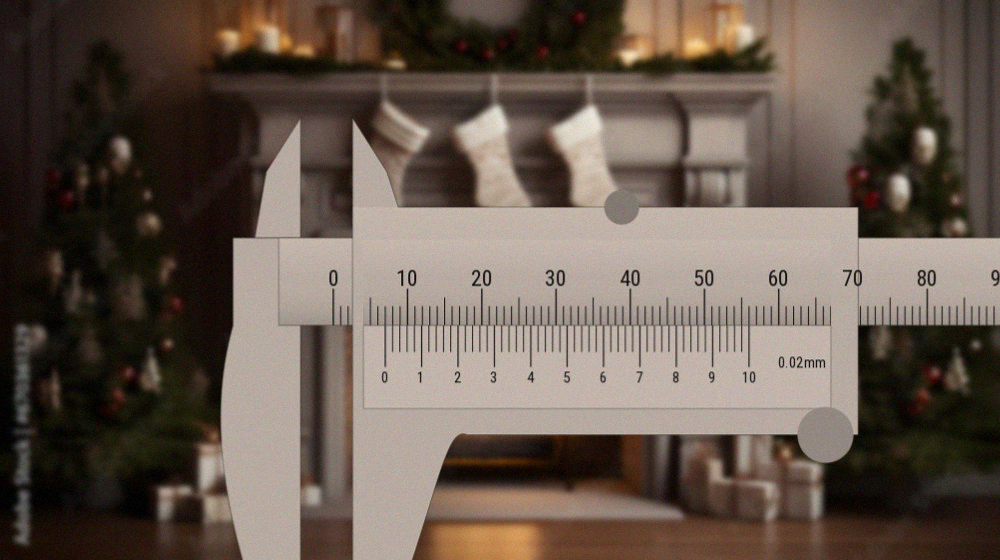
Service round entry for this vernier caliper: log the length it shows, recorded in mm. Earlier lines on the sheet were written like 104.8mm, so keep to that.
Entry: 7.0mm
